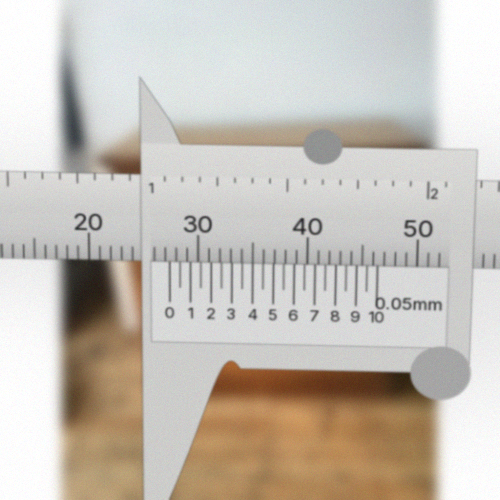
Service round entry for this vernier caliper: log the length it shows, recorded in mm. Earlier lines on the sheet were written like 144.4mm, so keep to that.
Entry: 27.4mm
